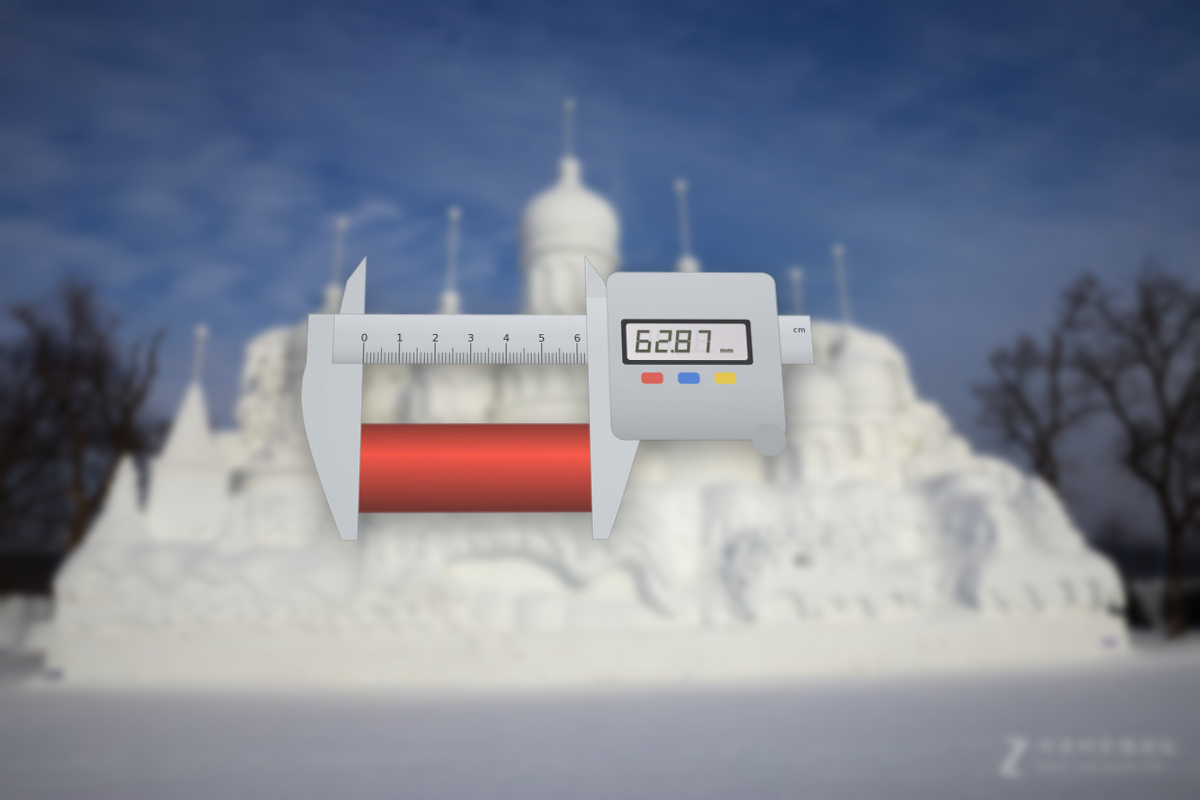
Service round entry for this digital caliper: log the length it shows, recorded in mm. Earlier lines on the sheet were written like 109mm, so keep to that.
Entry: 62.87mm
